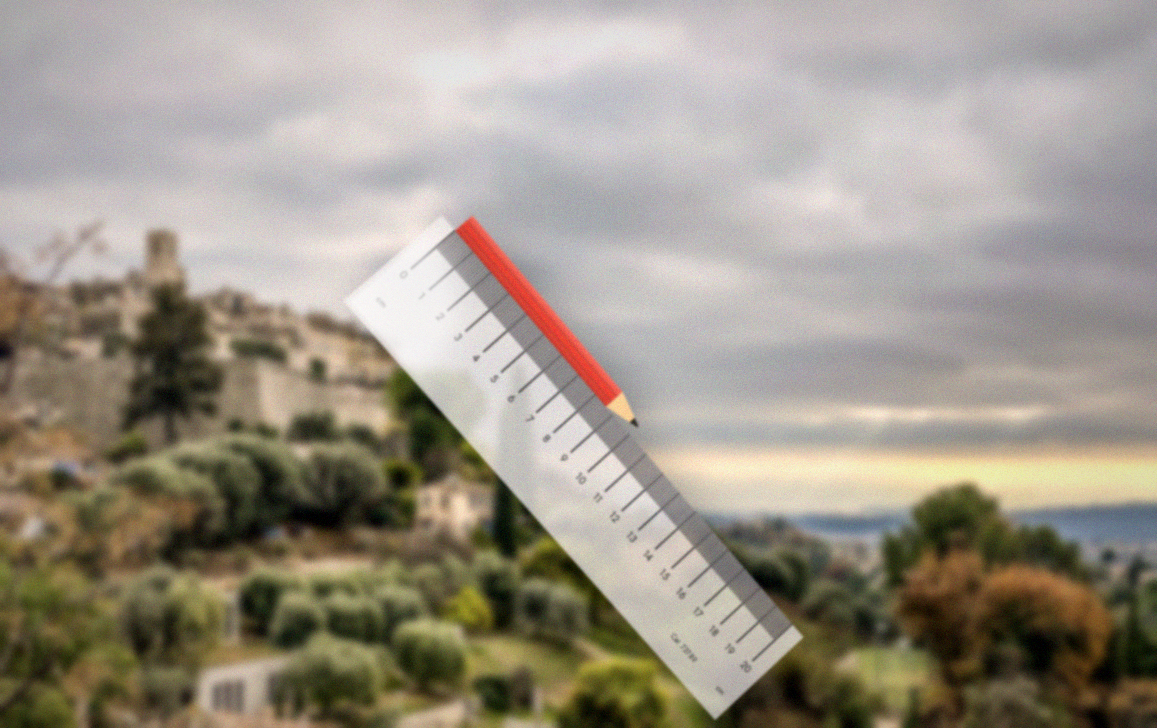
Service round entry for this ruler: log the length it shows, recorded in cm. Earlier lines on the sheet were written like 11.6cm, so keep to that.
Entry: 10cm
